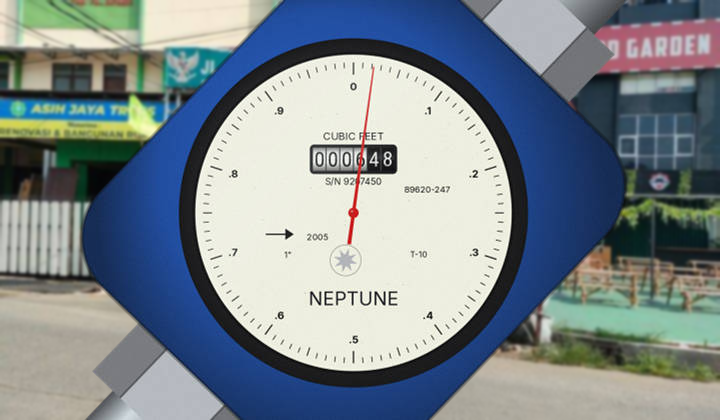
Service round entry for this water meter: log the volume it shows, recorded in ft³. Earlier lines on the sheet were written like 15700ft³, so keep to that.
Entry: 648.02ft³
